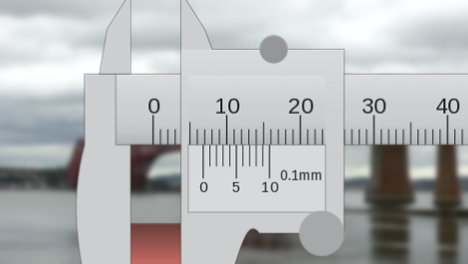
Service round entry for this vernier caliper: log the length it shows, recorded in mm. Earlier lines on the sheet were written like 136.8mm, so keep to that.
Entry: 6.8mm
